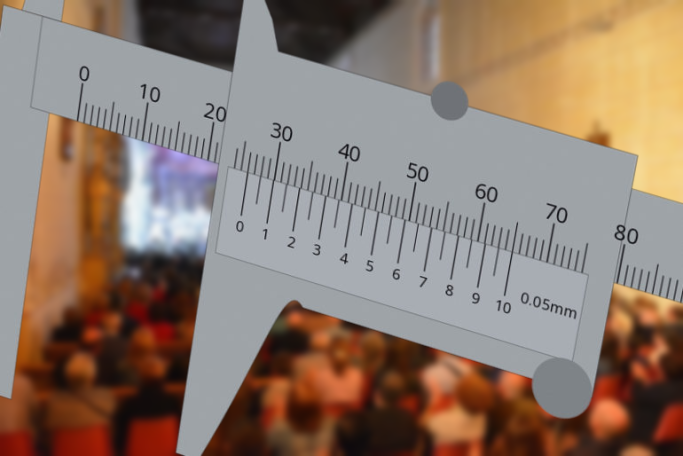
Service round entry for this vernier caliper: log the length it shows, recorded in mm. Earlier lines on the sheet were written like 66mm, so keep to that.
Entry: 26.0mm
